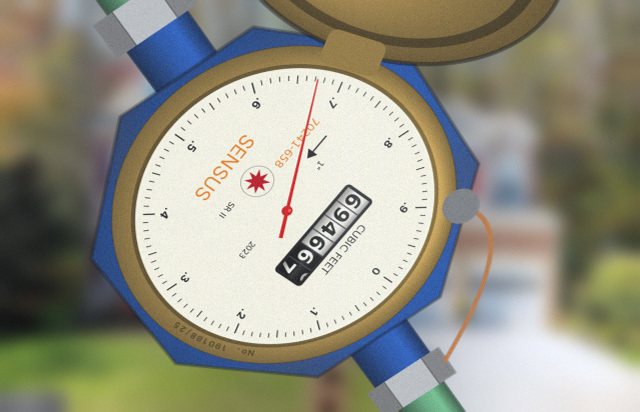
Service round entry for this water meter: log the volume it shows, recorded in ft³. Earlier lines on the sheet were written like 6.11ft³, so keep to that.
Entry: 694666.67ft³
